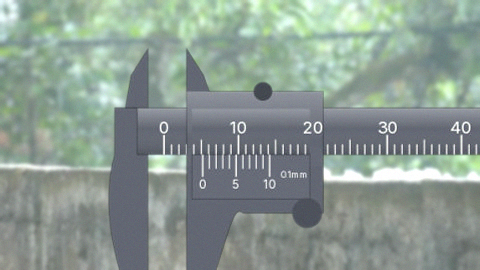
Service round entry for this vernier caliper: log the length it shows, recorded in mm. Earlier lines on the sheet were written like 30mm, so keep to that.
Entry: 5.2mm
